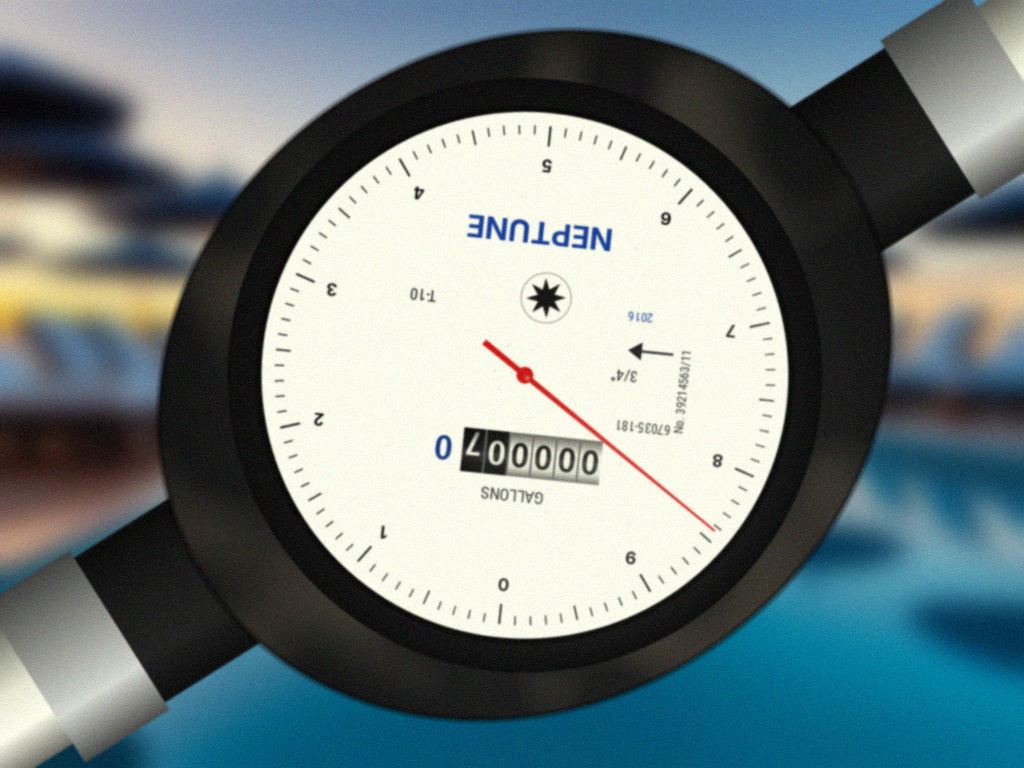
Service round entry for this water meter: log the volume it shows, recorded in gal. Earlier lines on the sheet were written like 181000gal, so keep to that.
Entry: 68.4gal
